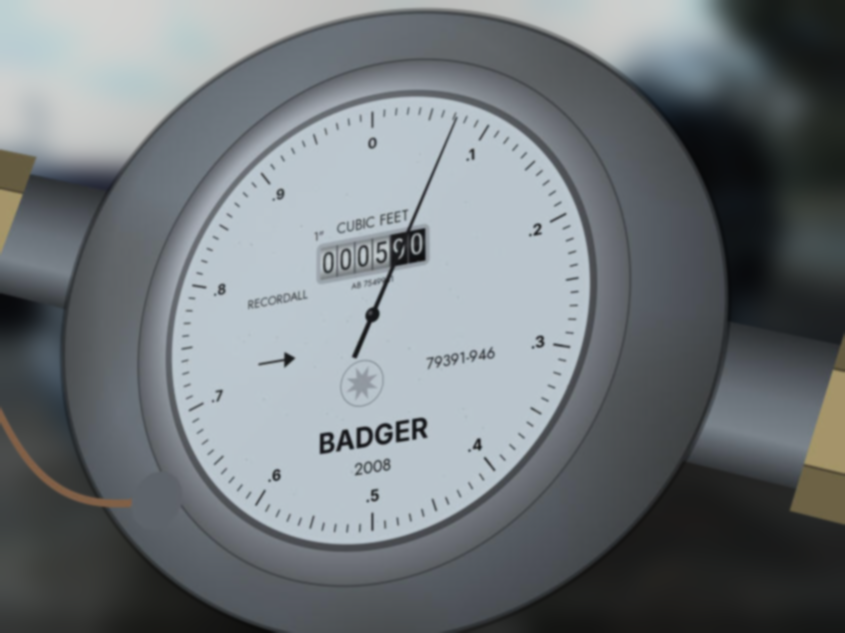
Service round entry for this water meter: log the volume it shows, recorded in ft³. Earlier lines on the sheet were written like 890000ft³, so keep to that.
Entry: 590.07ft³
